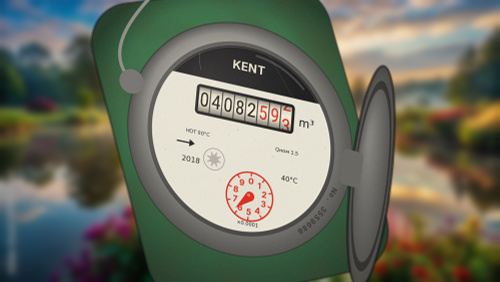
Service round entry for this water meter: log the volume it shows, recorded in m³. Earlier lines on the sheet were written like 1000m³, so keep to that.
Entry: 4082.5926m³
